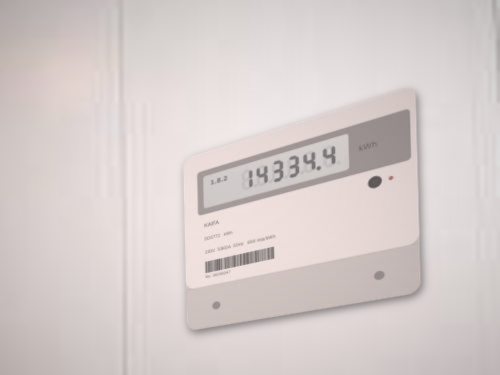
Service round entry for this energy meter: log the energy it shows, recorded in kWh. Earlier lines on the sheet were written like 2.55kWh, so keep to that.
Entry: 14334.4kWh
